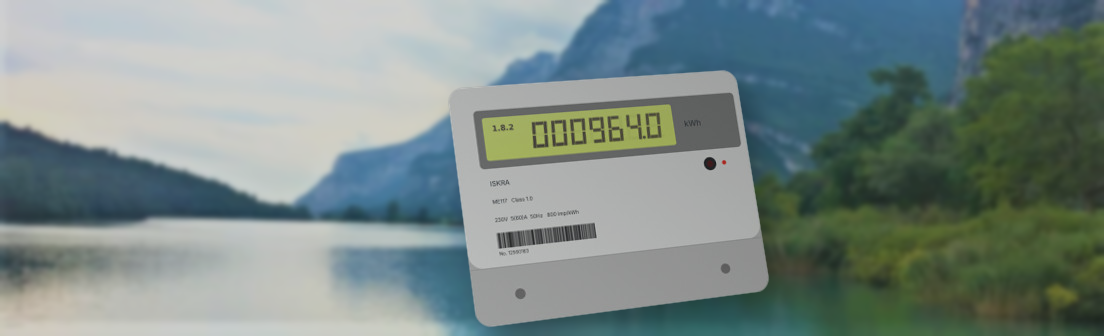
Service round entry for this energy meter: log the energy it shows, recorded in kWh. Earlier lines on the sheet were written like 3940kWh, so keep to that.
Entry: 964.0kWh
